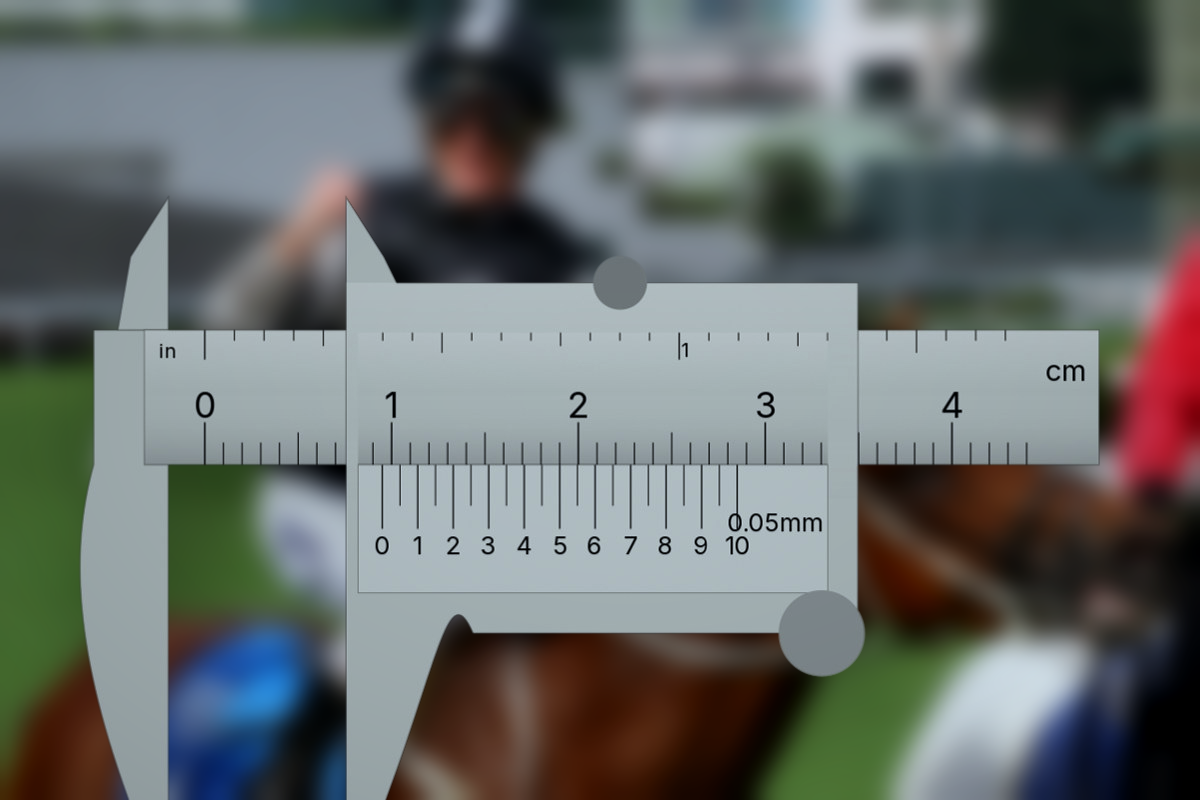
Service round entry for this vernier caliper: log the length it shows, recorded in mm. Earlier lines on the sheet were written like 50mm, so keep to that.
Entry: 9.5mm
